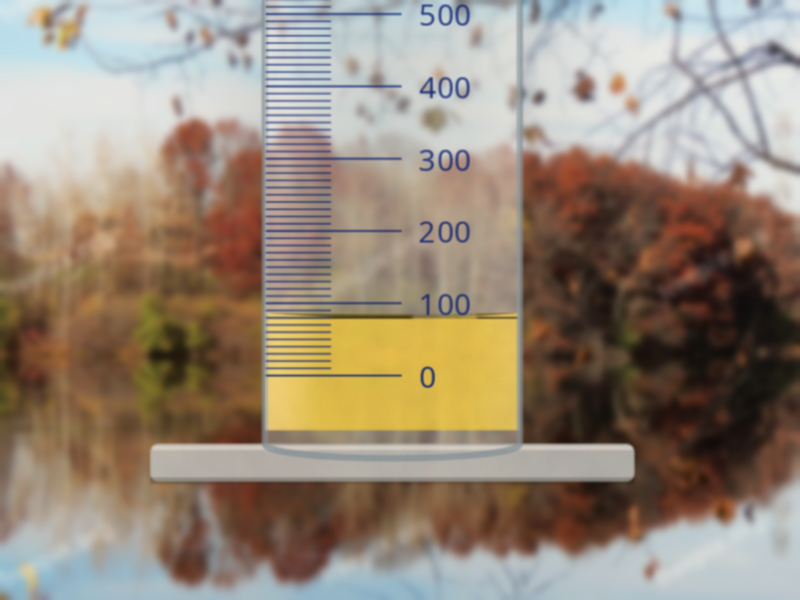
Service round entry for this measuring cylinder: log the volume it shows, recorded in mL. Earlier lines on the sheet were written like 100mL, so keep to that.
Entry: 80mL
